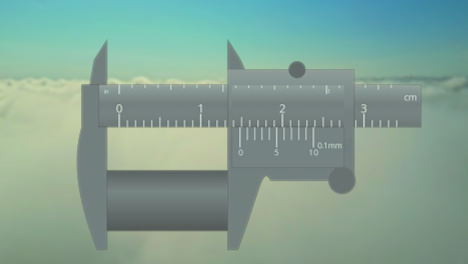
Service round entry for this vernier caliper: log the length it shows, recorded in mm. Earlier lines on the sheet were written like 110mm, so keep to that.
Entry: 14.8mm
